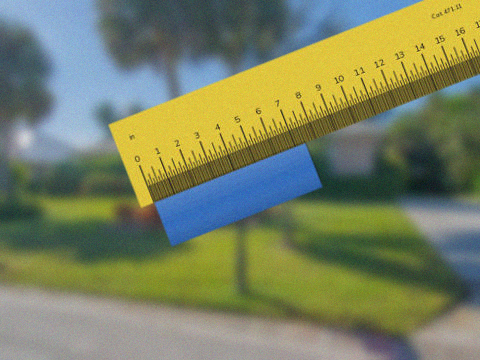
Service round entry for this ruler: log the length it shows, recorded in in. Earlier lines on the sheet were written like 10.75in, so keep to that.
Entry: 7.5in
